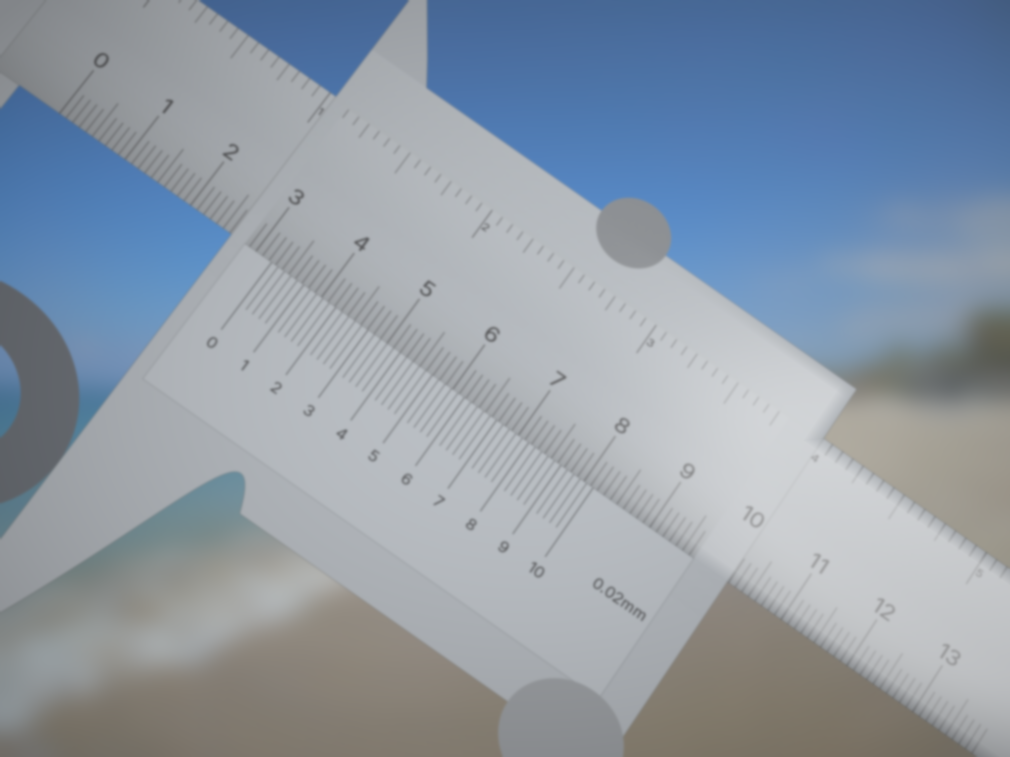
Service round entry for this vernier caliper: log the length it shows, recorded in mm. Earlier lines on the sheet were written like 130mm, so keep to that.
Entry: 32.4mm
